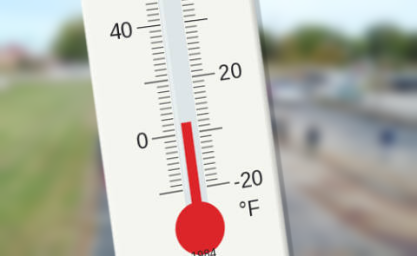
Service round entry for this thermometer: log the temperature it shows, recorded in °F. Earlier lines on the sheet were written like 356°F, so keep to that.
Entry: 4°F
